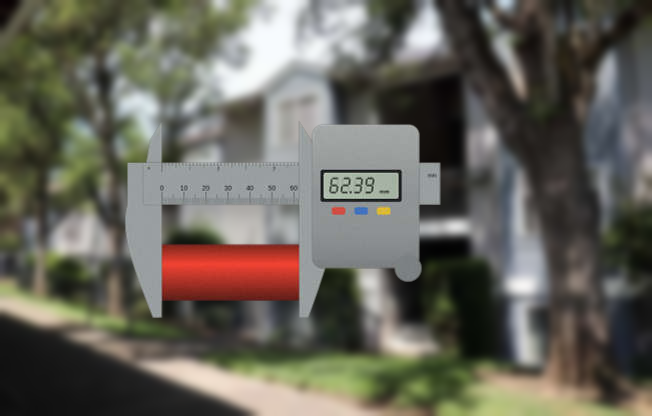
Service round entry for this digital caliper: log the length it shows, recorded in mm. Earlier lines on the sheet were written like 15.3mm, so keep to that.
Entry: 62.39mm
